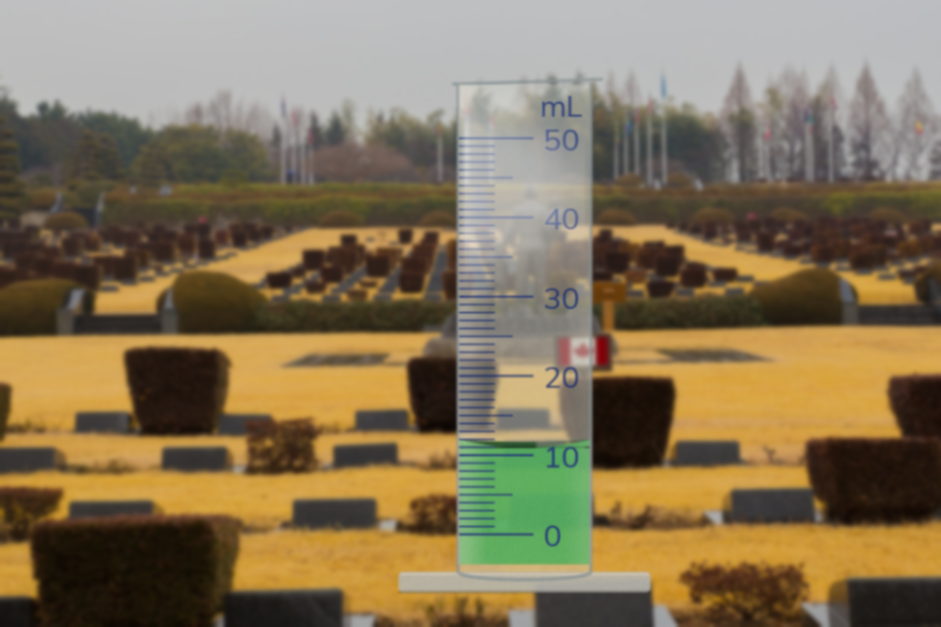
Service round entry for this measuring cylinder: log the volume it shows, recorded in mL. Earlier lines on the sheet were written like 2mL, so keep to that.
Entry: 11mL
